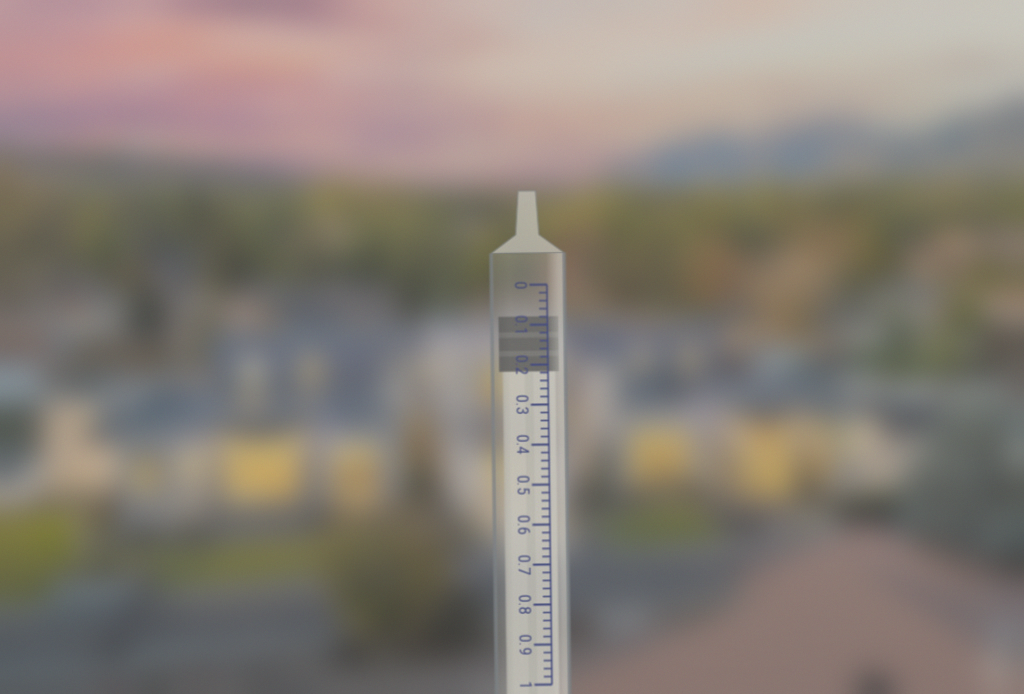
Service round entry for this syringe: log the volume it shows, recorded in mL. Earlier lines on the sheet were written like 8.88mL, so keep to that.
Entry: 0.08mL
